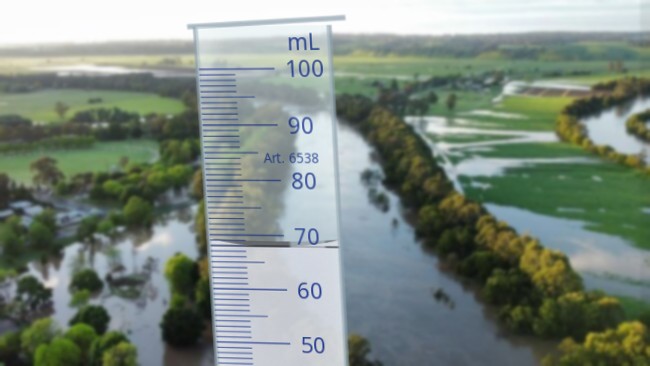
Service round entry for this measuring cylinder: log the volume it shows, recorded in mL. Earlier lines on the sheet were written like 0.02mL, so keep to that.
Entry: 68mL
